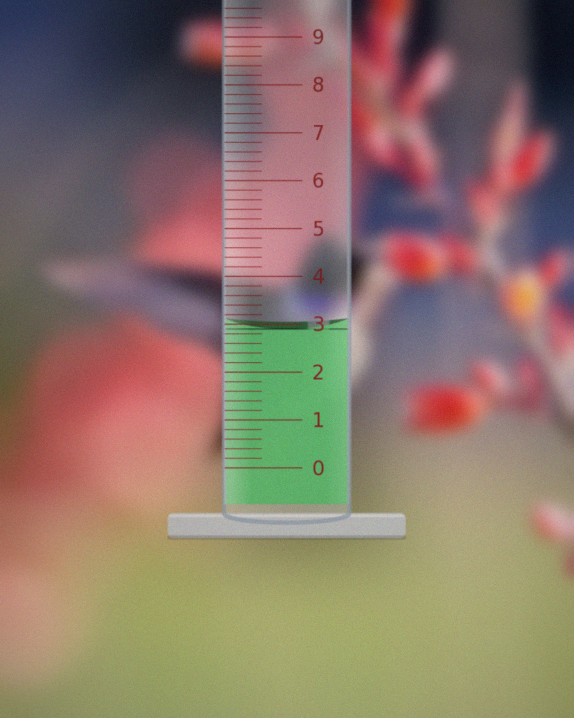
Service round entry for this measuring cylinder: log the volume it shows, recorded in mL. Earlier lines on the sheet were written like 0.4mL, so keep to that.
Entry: 2.9mL
